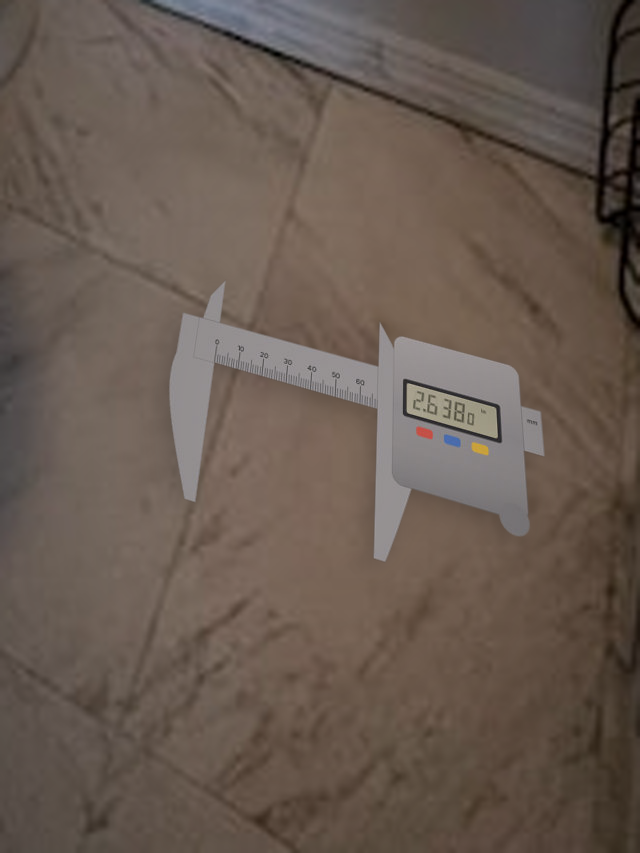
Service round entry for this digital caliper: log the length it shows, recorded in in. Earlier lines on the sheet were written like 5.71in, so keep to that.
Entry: 2.6380in
